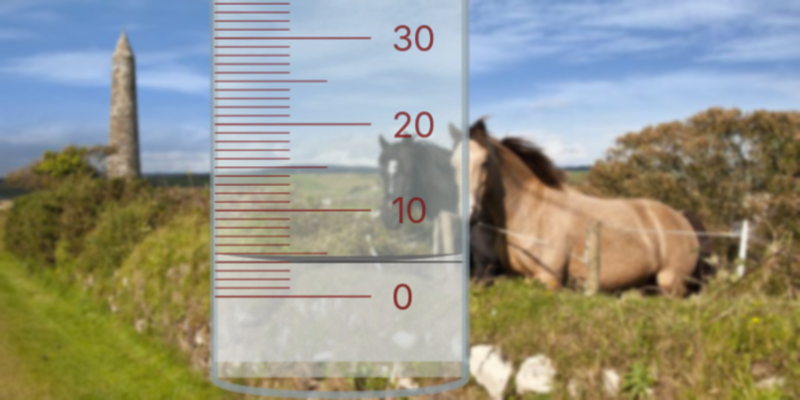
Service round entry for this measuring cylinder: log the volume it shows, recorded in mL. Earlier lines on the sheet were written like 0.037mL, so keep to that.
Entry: 4mL
